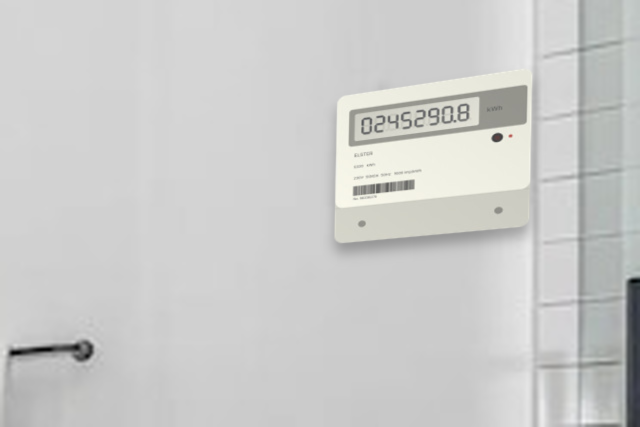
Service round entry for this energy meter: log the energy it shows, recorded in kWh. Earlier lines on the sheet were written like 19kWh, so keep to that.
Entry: 245290.8kWh
